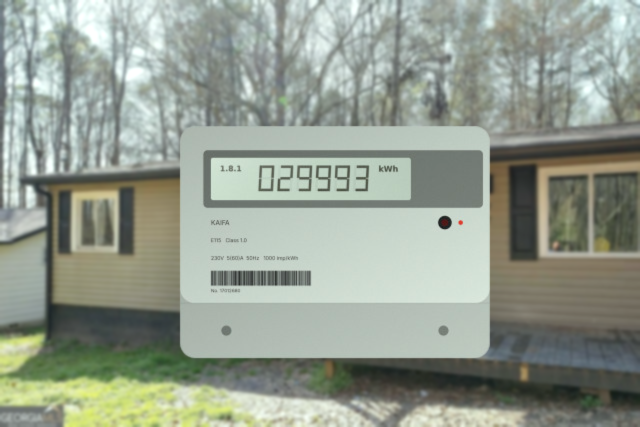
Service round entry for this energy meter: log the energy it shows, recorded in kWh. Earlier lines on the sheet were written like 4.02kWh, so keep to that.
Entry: 29993kWh
